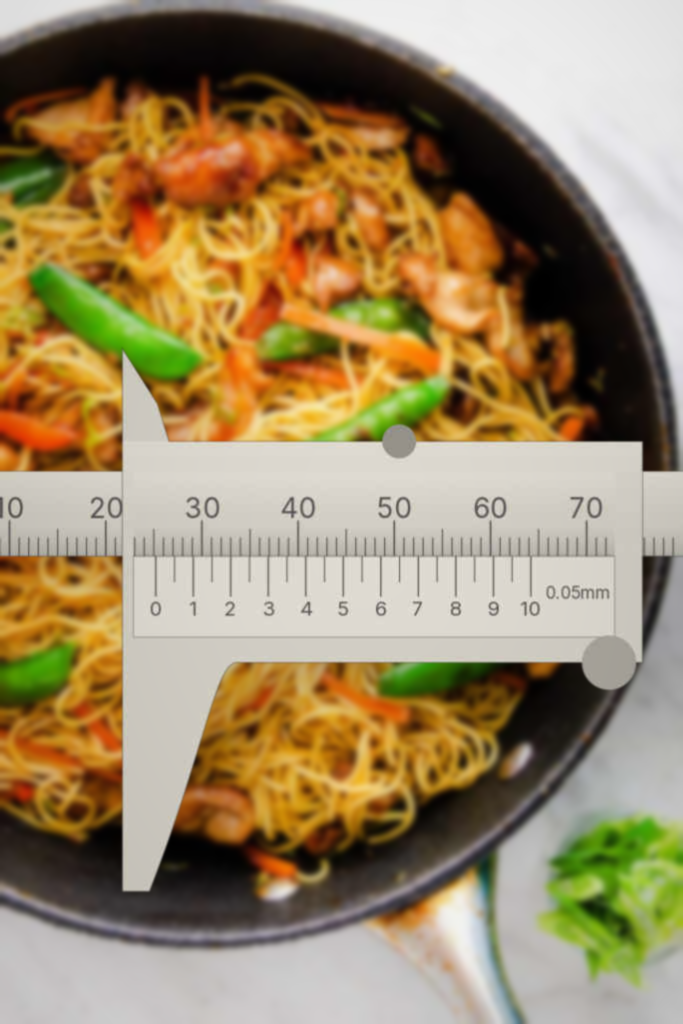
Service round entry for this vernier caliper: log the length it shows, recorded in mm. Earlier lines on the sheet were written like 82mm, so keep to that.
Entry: 25.2mm
